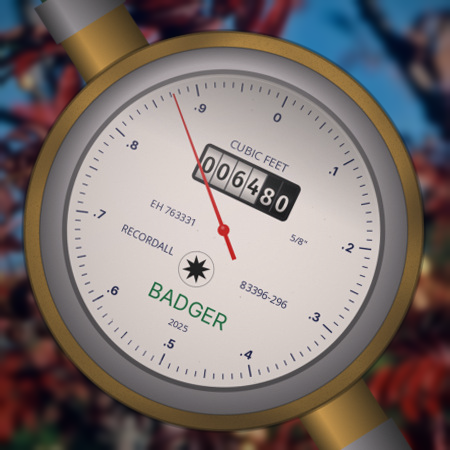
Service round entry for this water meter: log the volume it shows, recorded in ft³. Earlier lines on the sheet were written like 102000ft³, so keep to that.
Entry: 6479.87ft³
